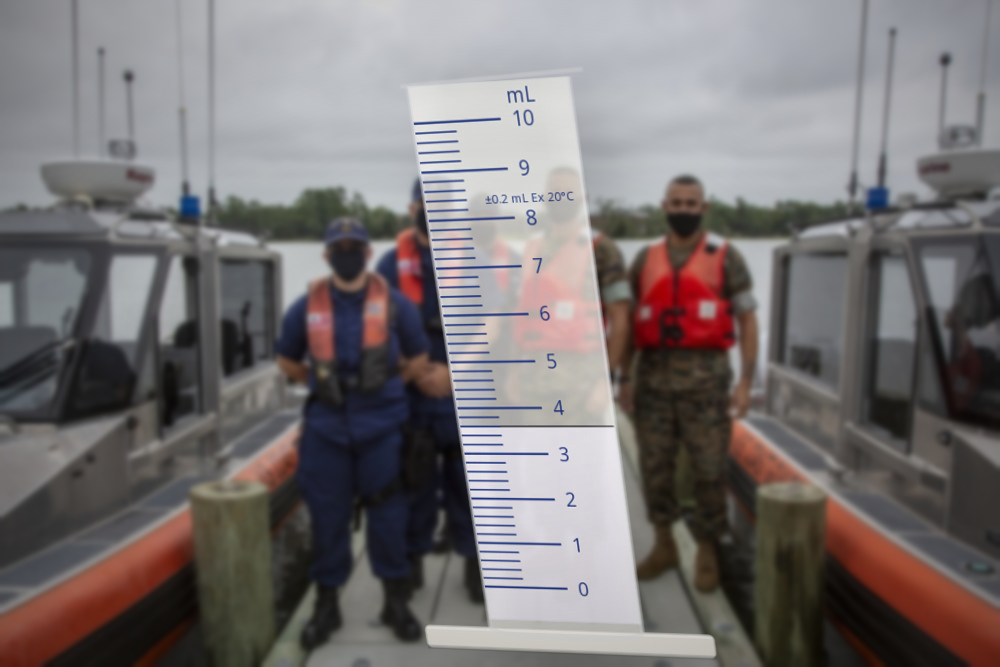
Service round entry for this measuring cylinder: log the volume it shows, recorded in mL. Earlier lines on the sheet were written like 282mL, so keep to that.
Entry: 3.6mL
